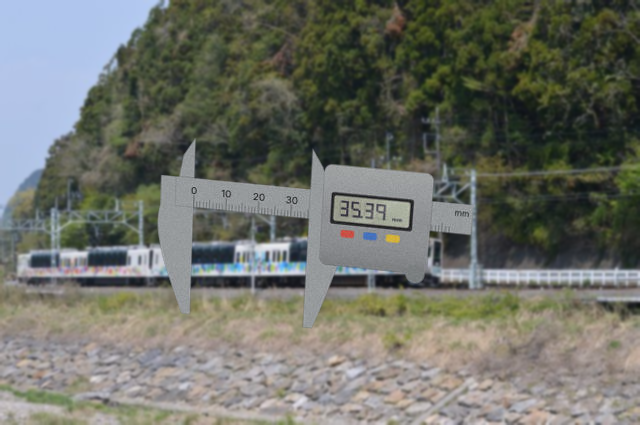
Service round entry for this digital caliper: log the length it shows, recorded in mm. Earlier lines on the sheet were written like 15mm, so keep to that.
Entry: 35.39mm
